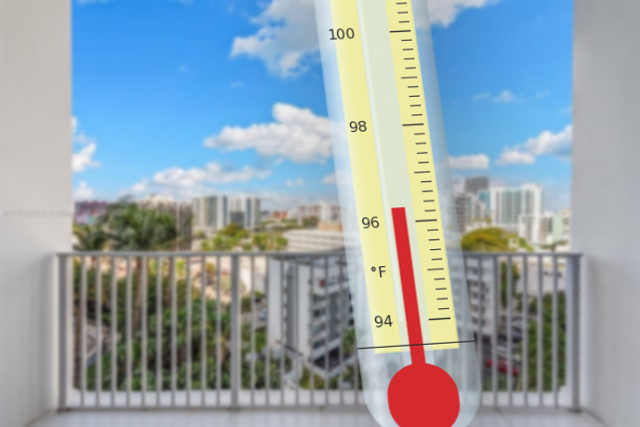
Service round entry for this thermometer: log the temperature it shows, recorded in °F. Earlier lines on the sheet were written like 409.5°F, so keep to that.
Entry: 96.3°F
